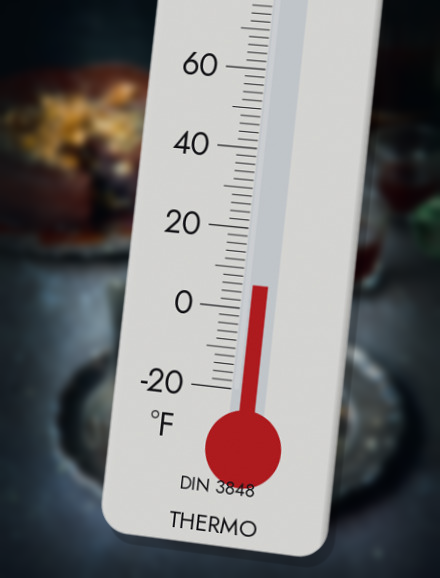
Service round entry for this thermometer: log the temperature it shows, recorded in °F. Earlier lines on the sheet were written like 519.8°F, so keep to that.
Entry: 6°F
